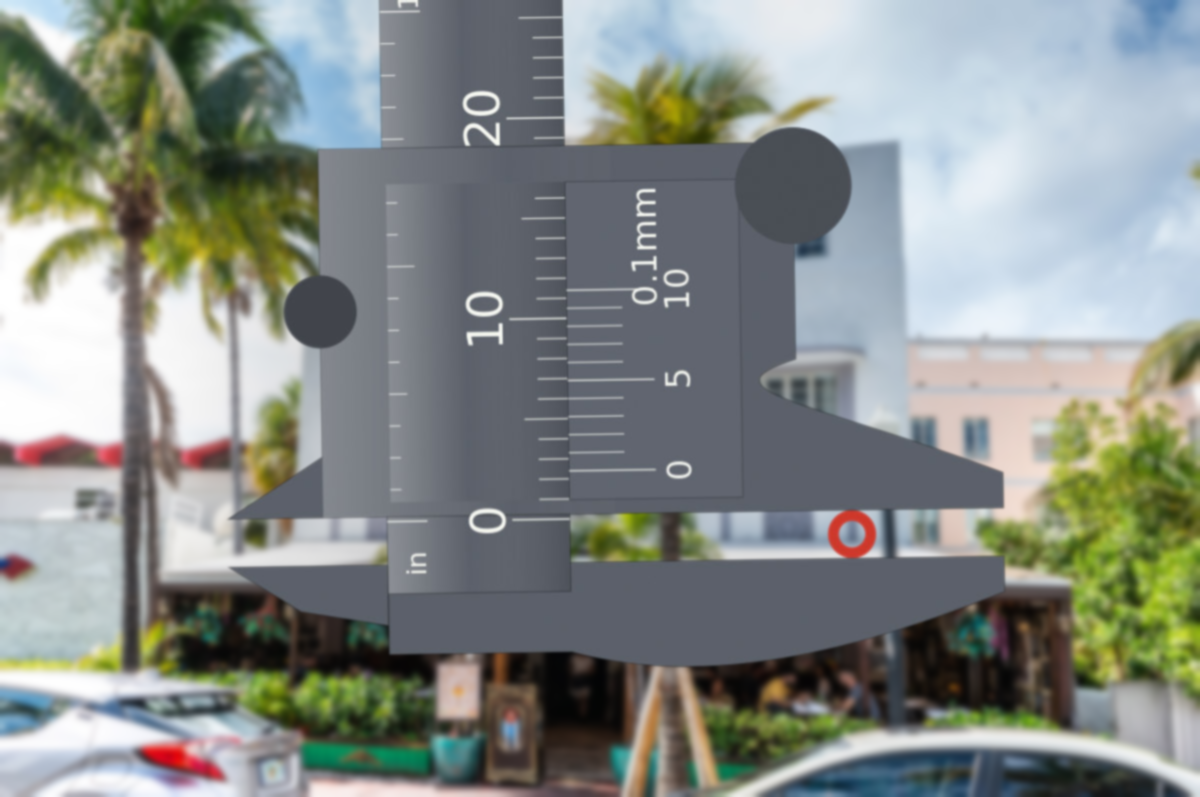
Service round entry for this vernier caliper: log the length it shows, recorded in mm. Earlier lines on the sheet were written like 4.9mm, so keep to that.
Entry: 2.4mm
